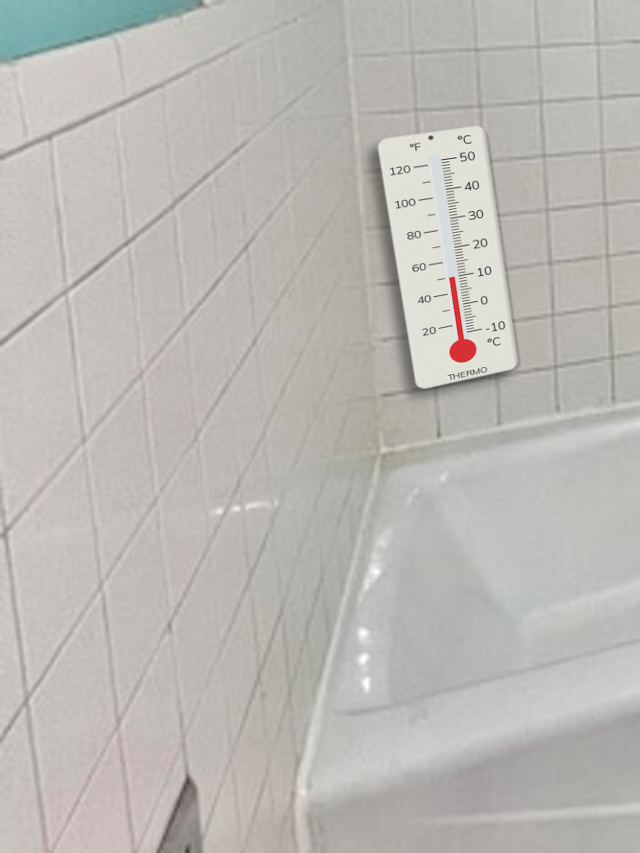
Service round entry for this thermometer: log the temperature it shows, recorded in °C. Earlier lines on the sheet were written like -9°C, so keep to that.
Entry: 10°C
